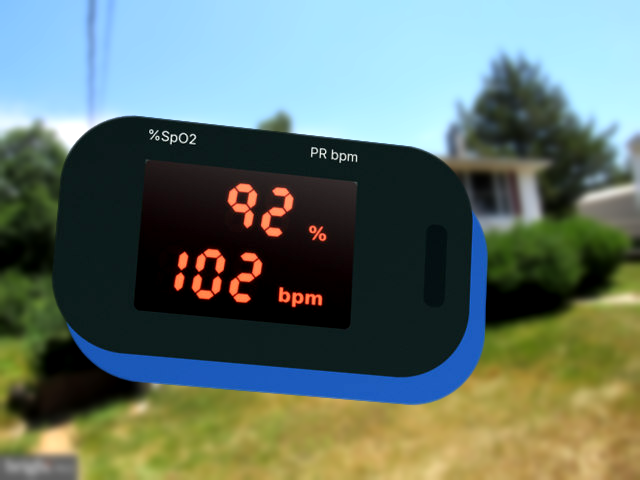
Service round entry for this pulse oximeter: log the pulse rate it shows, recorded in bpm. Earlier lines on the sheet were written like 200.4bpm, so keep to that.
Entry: 102bpm
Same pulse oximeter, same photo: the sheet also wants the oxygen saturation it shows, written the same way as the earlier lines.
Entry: 92%
